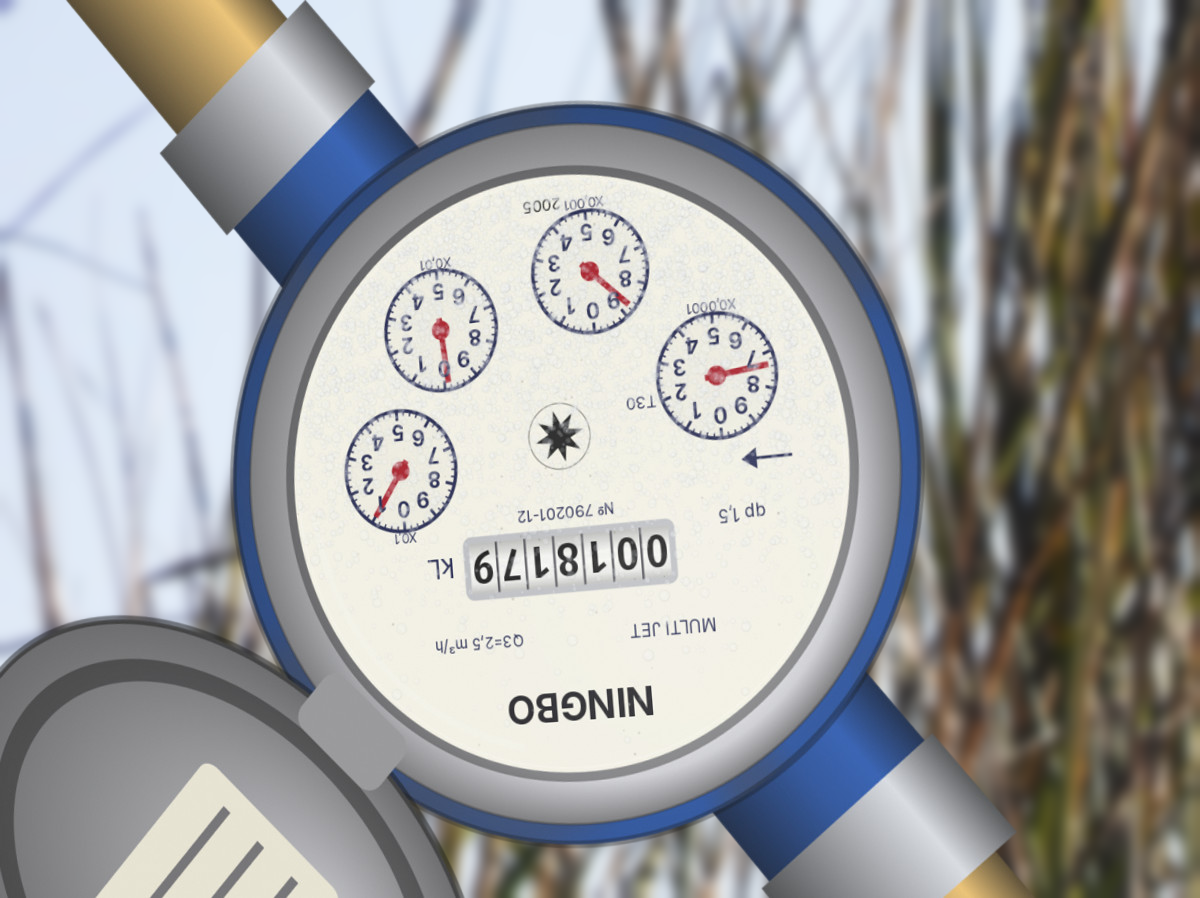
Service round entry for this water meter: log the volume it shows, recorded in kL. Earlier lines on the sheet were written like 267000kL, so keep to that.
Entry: 18179.0987kL
